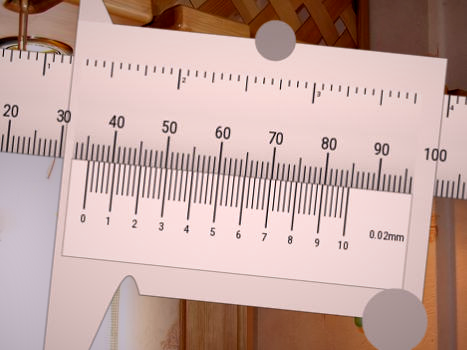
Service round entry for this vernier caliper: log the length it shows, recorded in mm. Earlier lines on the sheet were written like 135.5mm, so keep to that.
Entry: 35.5mm
